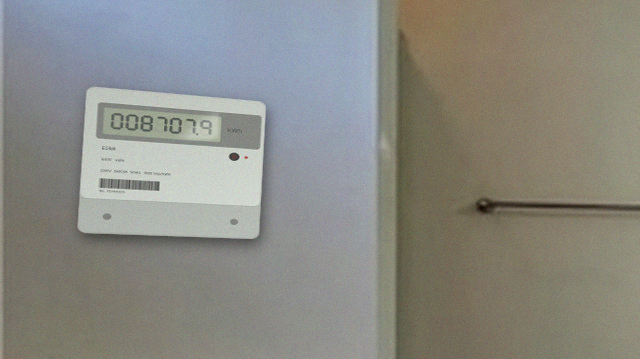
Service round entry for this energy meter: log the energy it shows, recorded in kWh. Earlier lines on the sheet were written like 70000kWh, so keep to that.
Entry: 8707.9kWh
